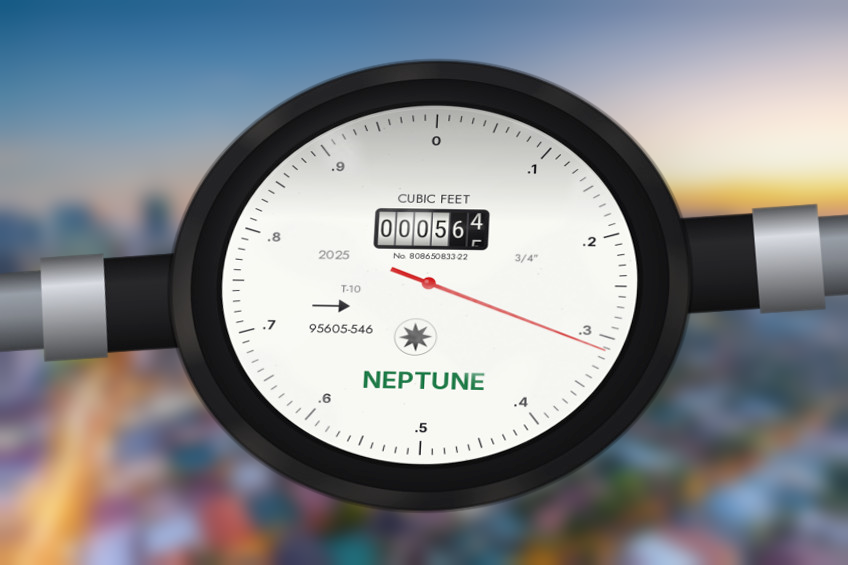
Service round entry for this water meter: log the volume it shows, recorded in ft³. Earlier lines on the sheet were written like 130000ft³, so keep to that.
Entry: 564.31ft³
